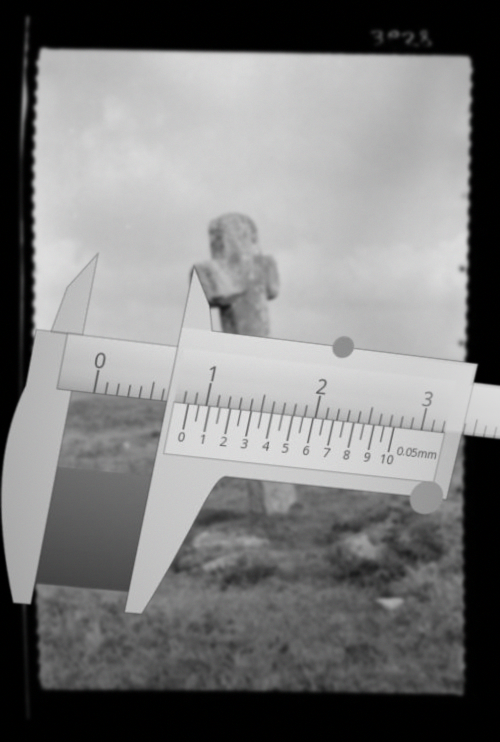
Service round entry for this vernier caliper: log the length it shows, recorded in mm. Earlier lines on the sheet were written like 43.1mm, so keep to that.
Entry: 8.4mm
